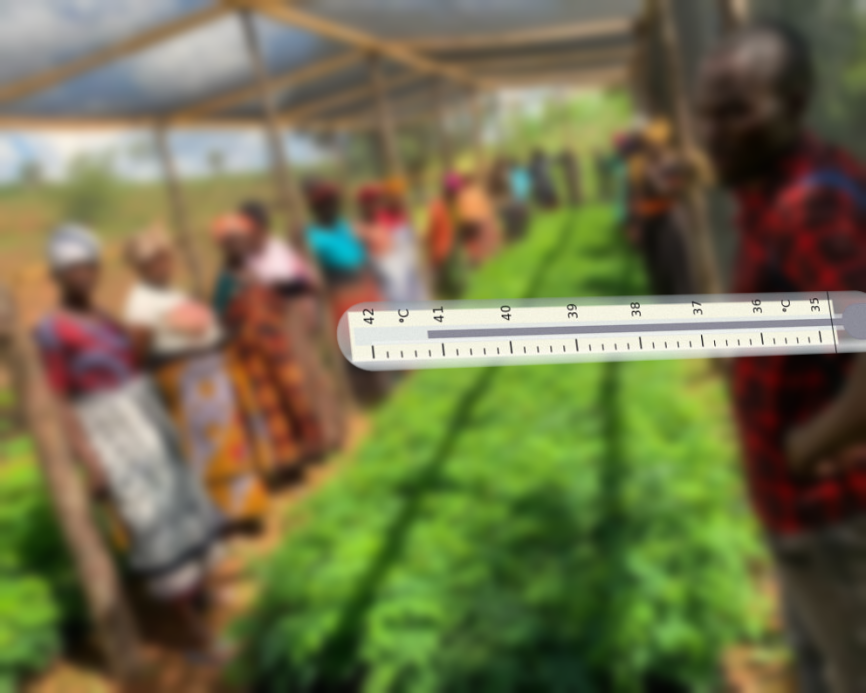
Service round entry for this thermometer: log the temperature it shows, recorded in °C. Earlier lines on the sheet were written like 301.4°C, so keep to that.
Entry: 41.2°C
